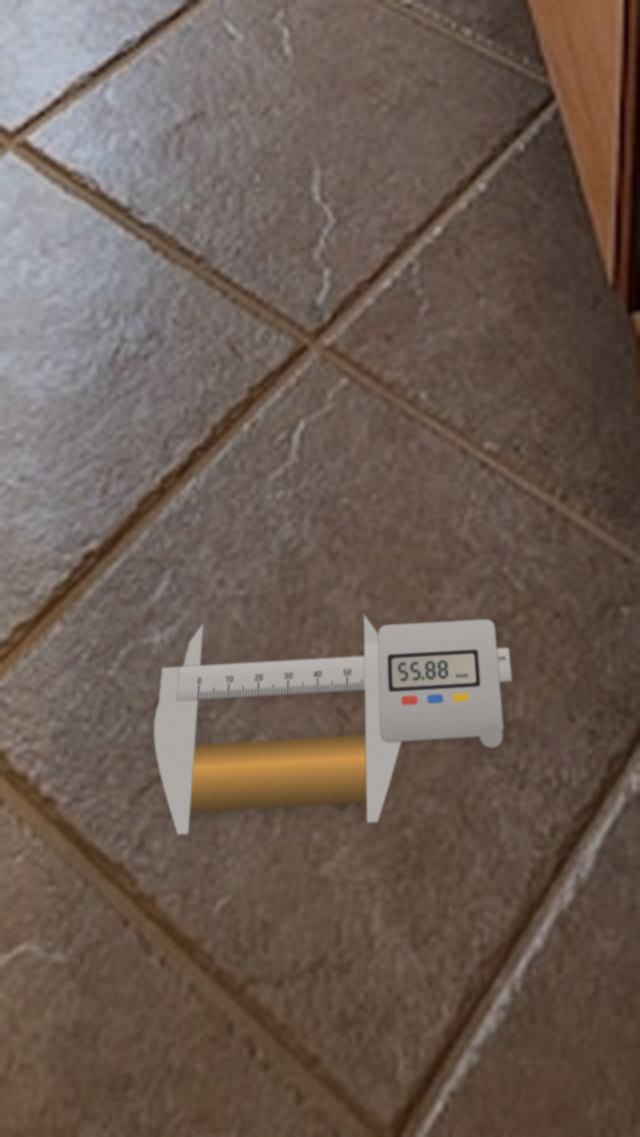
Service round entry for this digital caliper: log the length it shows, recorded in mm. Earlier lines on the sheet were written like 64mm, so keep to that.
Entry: 55.88mm
